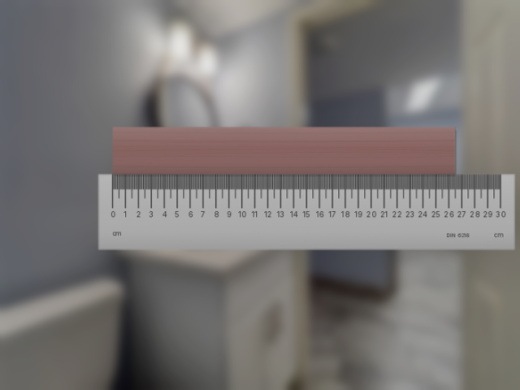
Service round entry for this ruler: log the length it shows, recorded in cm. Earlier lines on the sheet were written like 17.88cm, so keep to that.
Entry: 26.5cm
